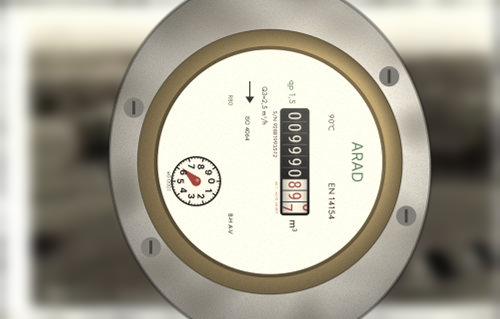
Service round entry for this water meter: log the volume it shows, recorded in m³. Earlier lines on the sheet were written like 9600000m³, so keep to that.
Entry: 9990.8966m³
